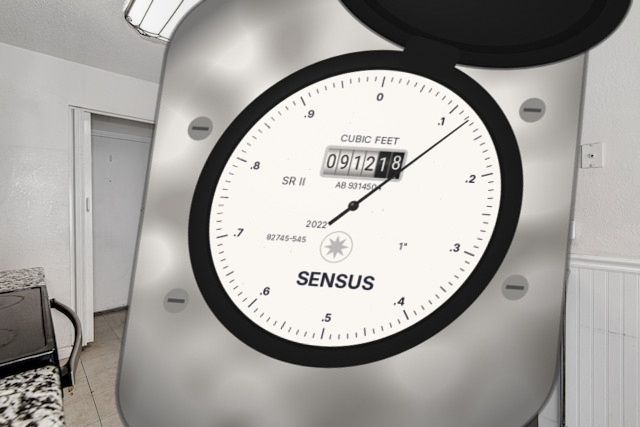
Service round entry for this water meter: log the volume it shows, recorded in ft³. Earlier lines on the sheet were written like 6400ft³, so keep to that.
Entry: 91218.12ft³
